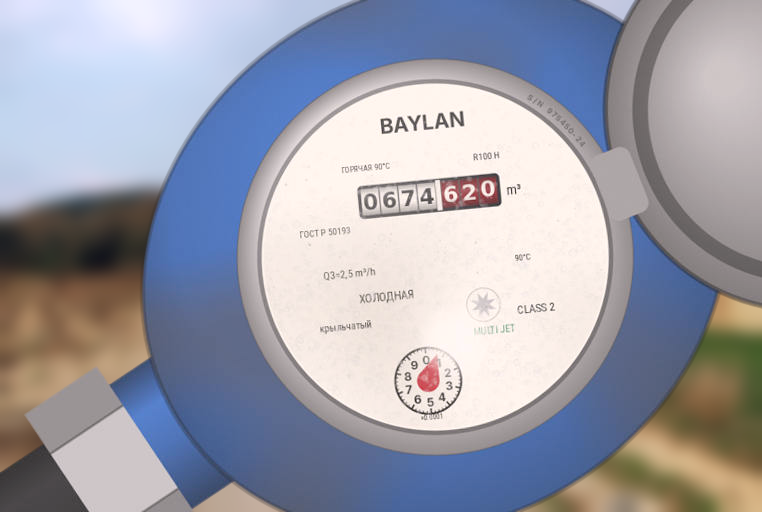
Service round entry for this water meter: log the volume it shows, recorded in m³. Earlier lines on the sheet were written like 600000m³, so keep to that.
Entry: 674.6200m³
